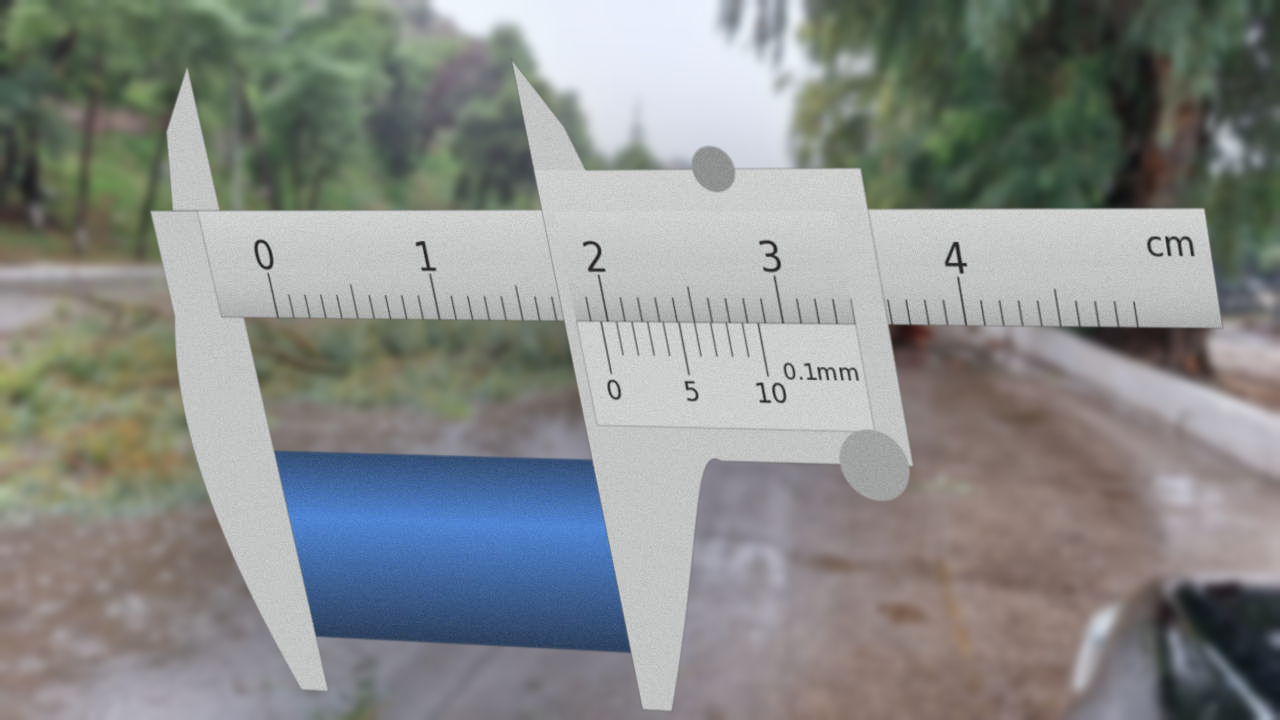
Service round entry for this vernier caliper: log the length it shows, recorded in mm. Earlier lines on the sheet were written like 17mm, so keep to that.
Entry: 19.6mm
